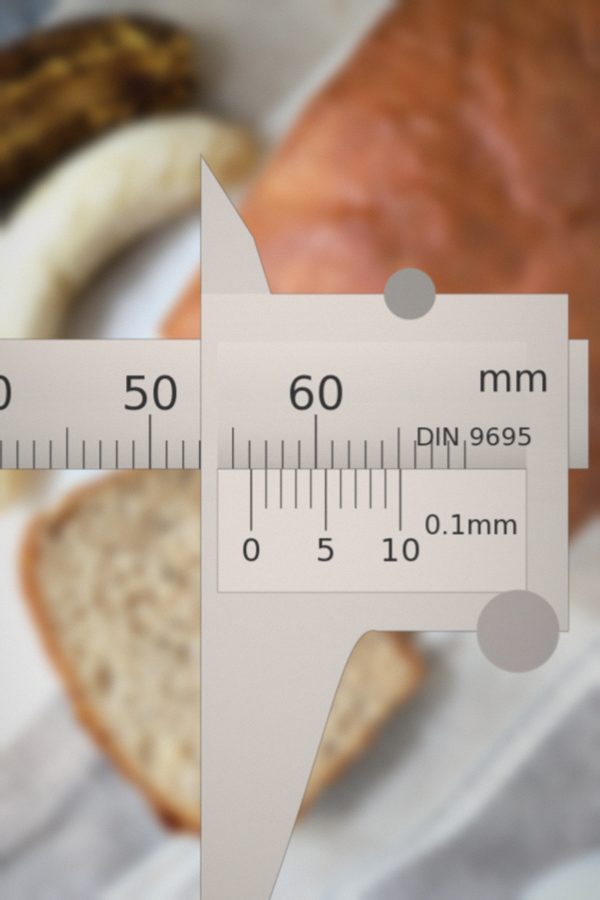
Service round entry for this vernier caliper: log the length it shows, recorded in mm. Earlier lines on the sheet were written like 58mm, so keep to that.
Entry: 56.1mm
